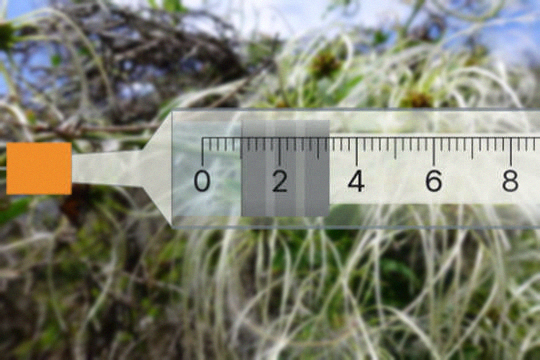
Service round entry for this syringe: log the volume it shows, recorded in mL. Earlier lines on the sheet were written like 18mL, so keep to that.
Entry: 1mL
